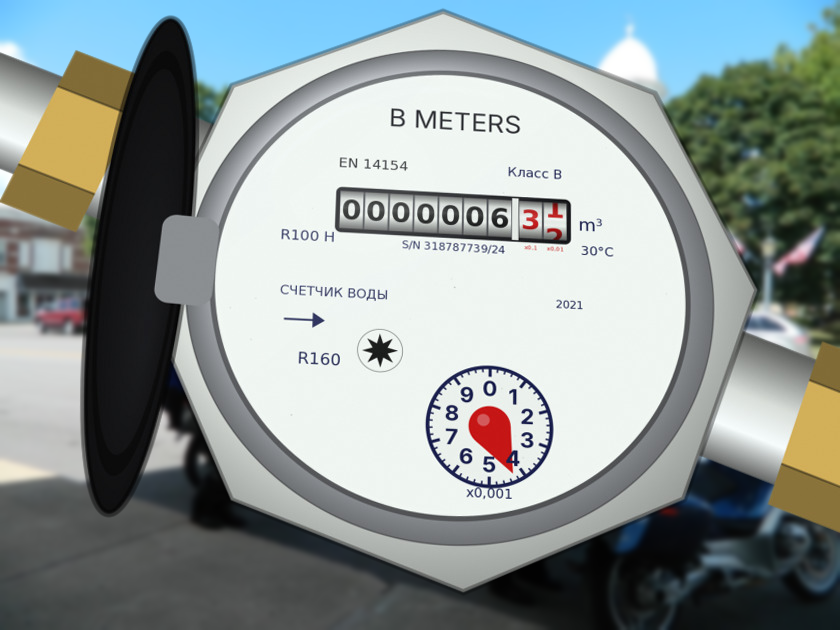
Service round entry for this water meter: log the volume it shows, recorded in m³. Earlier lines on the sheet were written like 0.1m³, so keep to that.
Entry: 6.314m³
